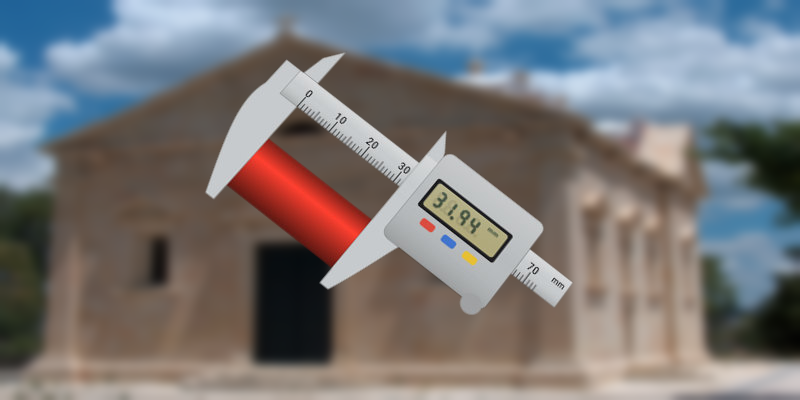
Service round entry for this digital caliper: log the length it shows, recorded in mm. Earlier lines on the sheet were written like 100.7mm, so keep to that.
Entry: 31.94mm
